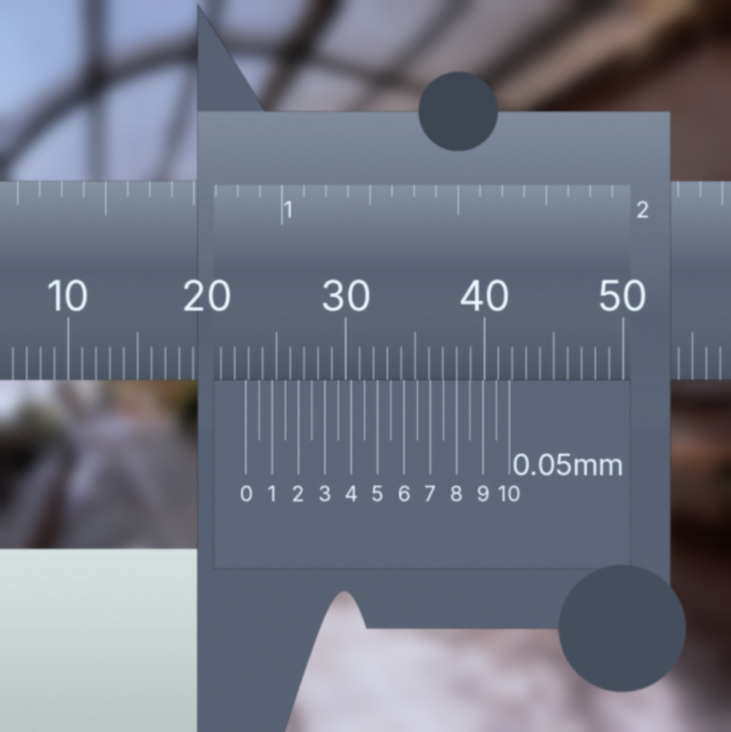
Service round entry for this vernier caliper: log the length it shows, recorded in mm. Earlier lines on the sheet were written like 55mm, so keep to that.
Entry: 22.8mm
